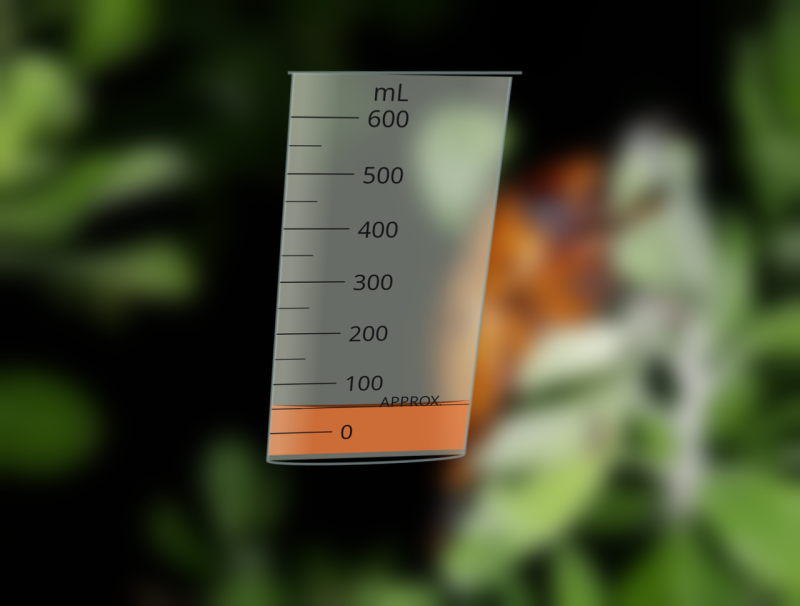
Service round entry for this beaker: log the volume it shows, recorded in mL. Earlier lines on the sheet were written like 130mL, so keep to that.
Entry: 50mL
